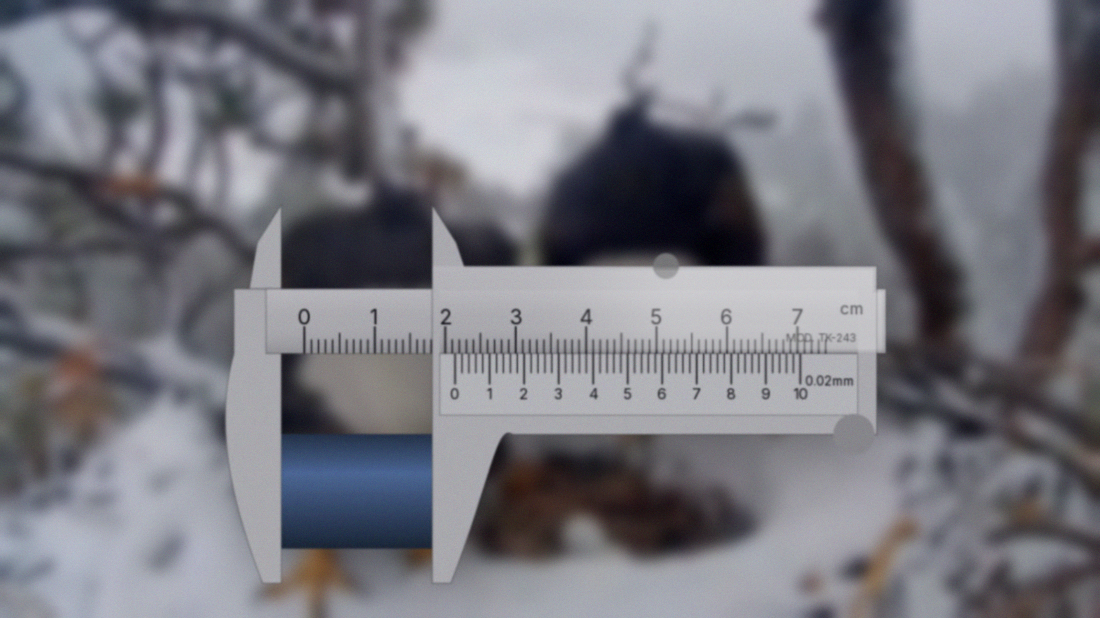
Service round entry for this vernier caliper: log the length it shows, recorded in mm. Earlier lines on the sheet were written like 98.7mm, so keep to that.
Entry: 21.4mm
